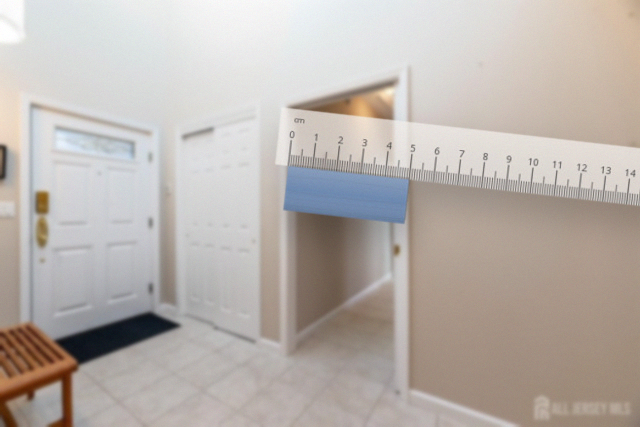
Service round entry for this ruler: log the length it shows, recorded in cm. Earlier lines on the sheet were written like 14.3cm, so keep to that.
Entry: 5cm
